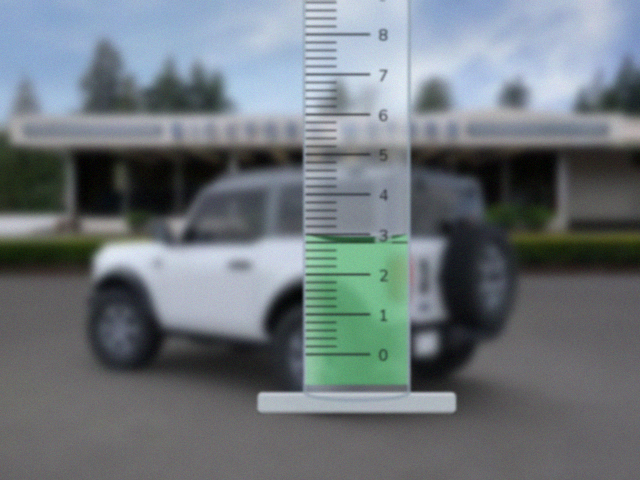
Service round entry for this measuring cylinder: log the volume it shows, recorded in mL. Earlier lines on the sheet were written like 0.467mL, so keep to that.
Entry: 2.8mL
